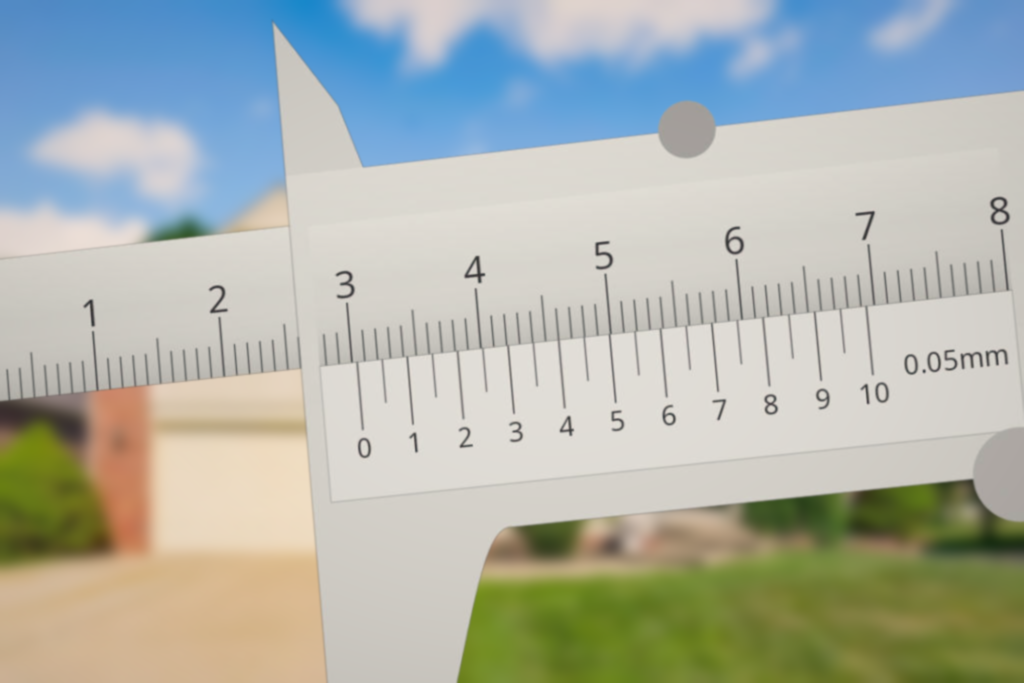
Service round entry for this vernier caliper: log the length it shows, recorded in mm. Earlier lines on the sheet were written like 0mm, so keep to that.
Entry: 30.4mm
